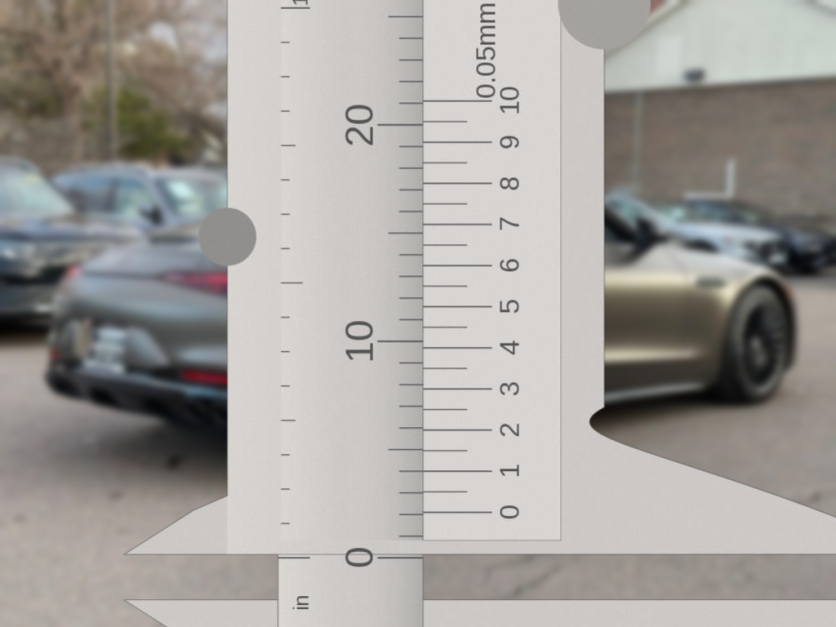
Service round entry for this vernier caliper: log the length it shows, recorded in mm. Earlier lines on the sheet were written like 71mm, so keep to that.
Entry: 2.10mm
